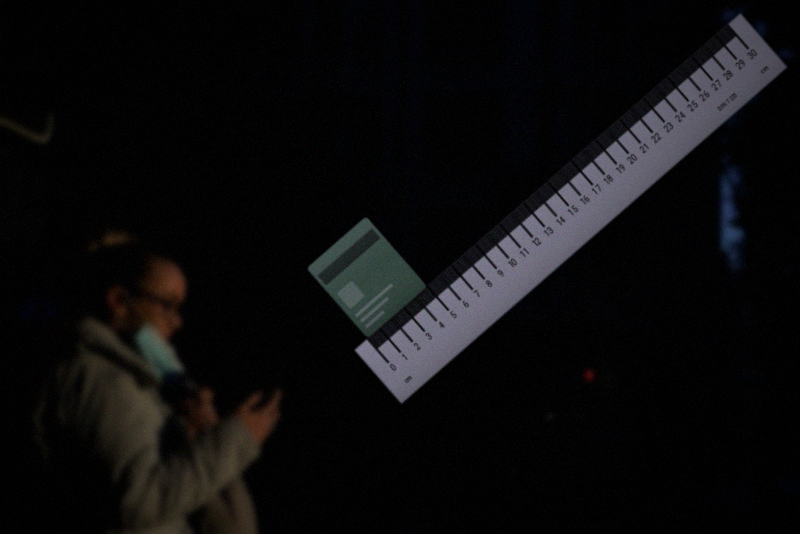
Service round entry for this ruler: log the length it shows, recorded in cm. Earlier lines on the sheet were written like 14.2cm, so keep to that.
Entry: 5cm
